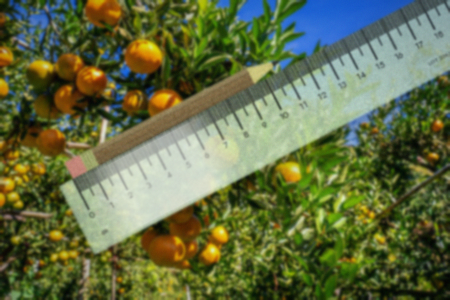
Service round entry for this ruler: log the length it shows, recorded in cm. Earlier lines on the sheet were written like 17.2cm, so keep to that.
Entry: 11cm
